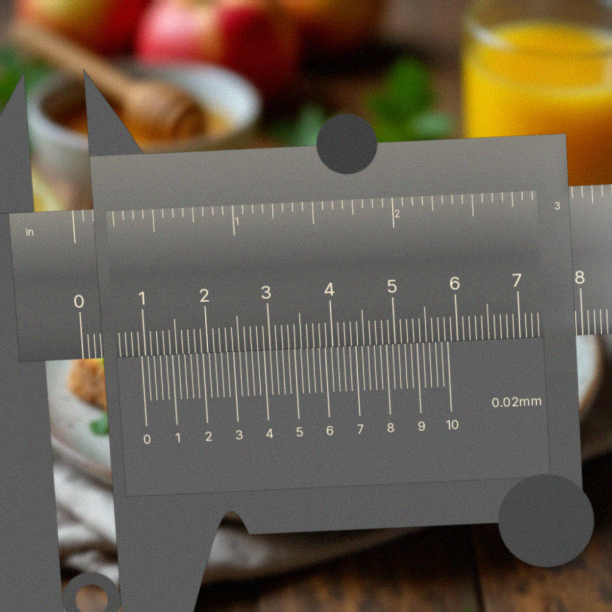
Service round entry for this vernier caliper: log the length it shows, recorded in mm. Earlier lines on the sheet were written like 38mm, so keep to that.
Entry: 9.4mm
